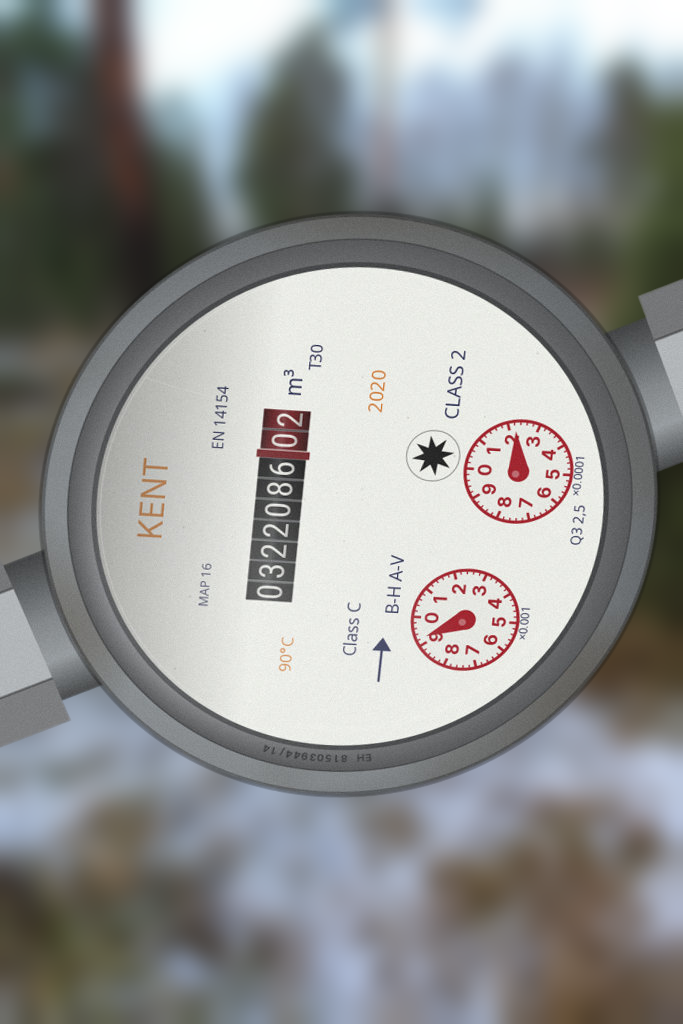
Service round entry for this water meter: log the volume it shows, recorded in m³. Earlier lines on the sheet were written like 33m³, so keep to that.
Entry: 322086.0192m³
